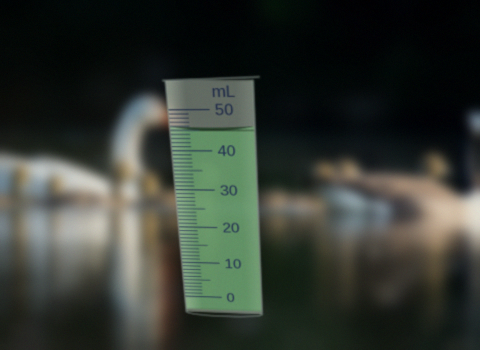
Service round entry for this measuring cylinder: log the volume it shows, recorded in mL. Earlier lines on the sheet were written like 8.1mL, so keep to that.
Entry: 45mL
